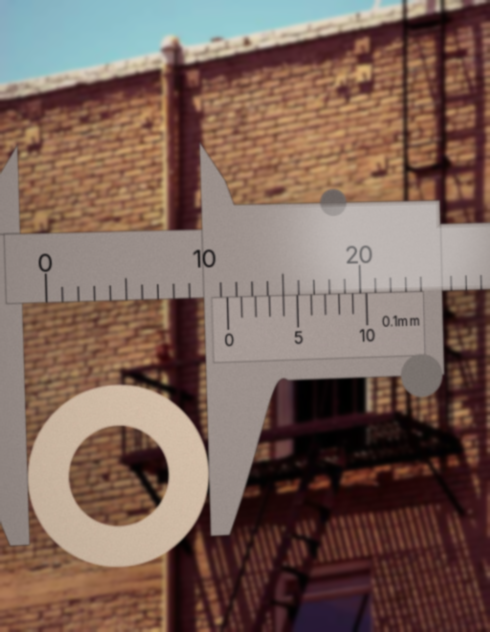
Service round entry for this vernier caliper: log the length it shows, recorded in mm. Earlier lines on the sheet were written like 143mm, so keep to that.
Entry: 11.4mm
